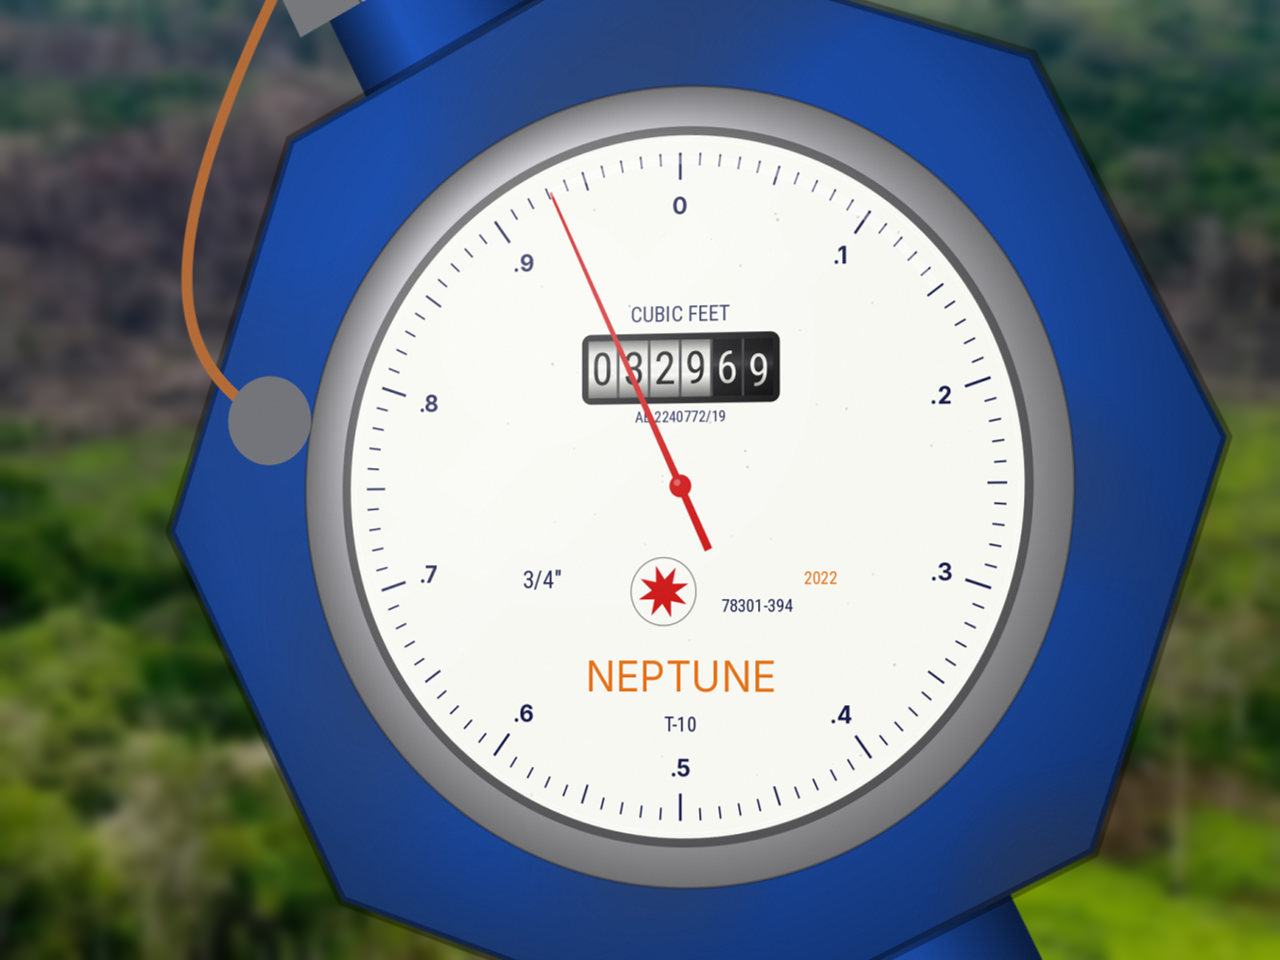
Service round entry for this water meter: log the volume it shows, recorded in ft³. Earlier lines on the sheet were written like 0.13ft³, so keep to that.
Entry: 32968.93ft³
